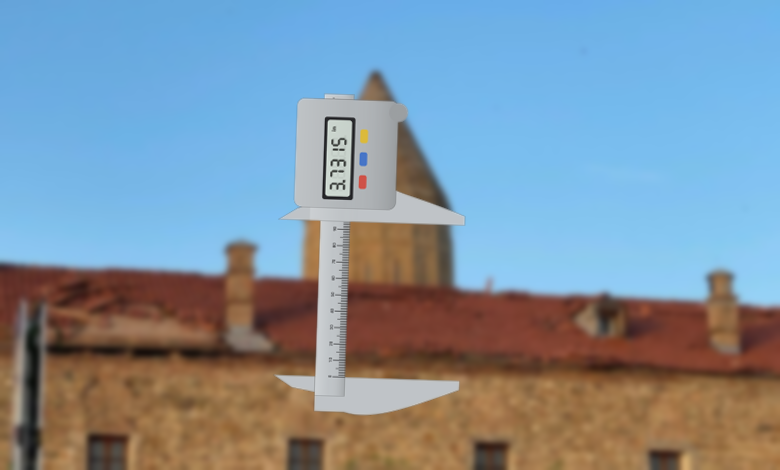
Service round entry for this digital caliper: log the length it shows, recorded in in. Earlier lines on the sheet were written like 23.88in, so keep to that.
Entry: 3.7315in
